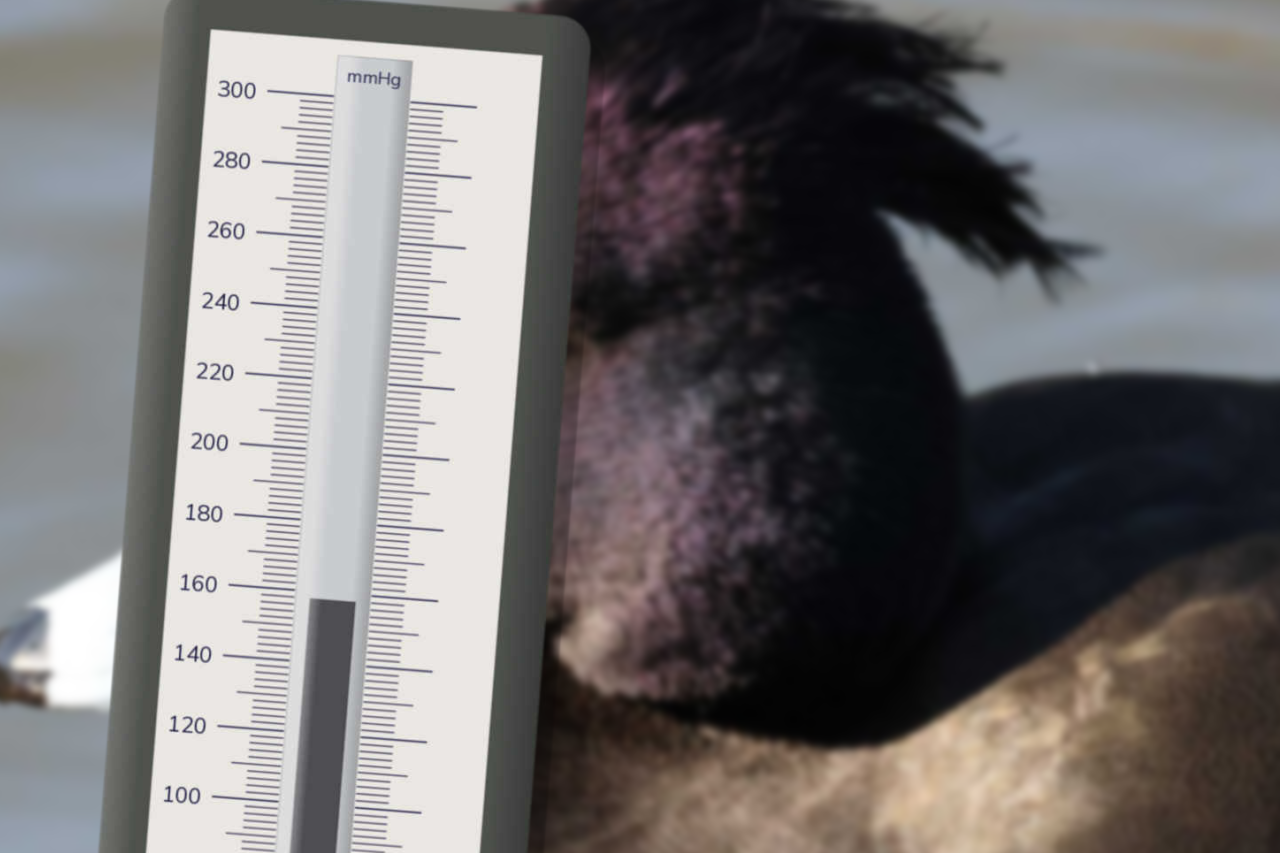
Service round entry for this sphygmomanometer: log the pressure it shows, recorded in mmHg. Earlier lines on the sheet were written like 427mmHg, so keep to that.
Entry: 158mmHg
